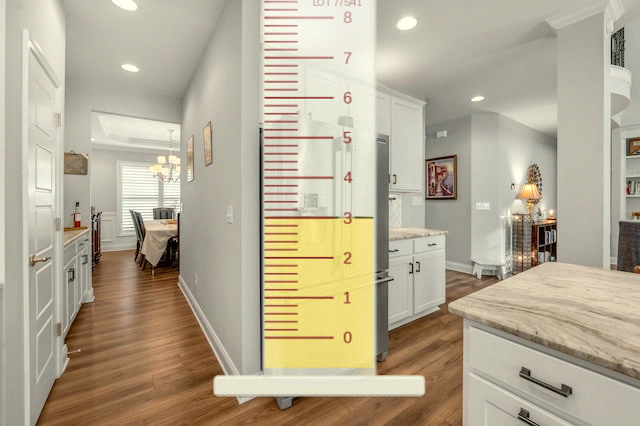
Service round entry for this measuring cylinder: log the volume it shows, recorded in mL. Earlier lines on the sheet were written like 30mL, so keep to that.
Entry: 3mL
